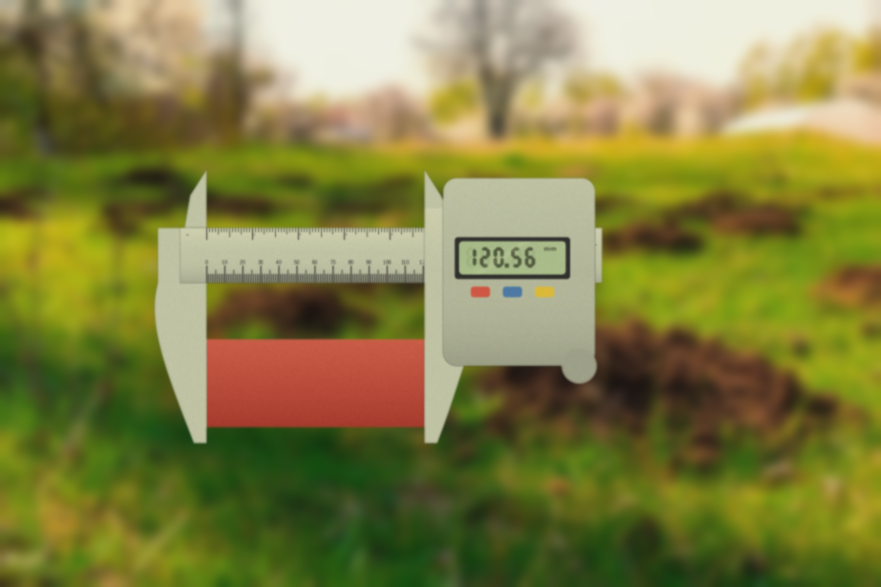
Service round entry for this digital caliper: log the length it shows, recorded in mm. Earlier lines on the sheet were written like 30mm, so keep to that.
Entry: 120.56mm
